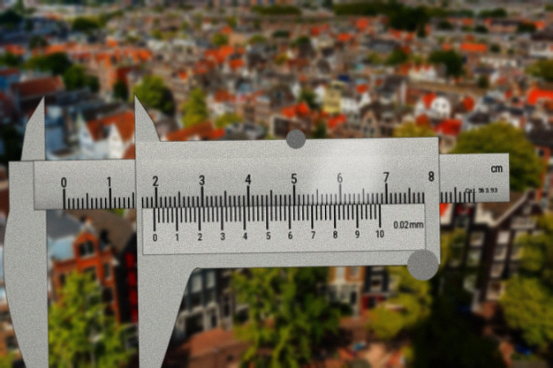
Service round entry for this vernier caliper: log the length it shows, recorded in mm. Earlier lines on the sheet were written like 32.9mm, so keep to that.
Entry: 19.5mm
